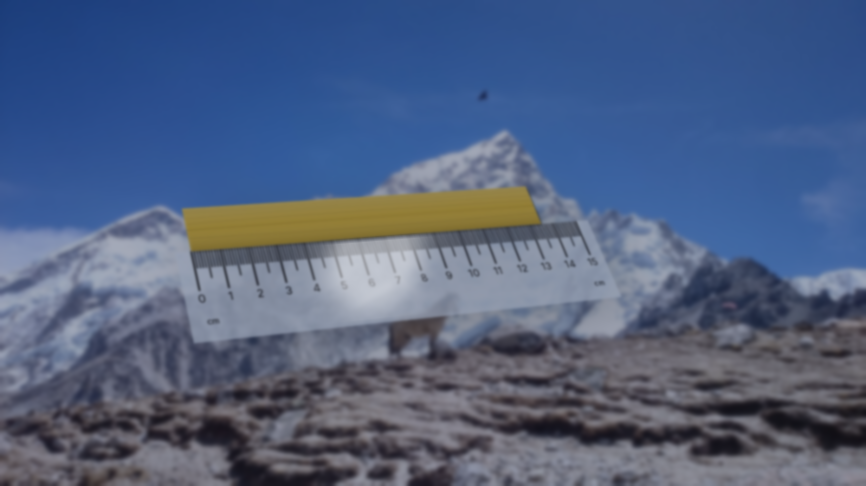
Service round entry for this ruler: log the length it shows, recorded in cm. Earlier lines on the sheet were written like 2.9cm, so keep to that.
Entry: 13.5cm
